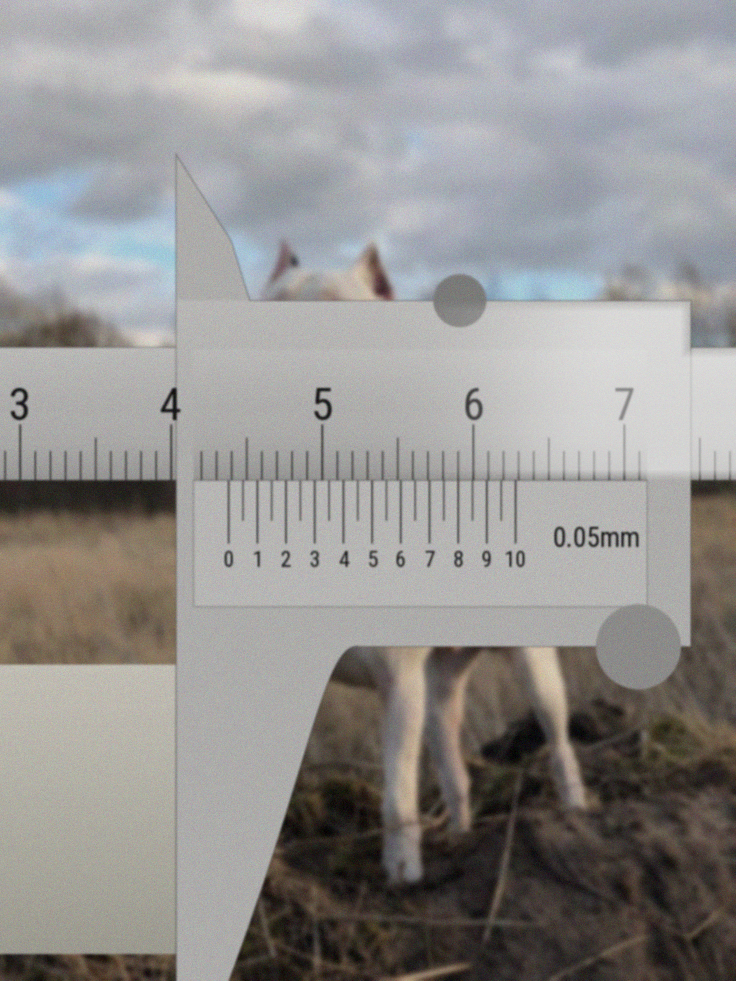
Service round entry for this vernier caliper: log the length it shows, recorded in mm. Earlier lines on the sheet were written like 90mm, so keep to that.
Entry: 43.8mm
